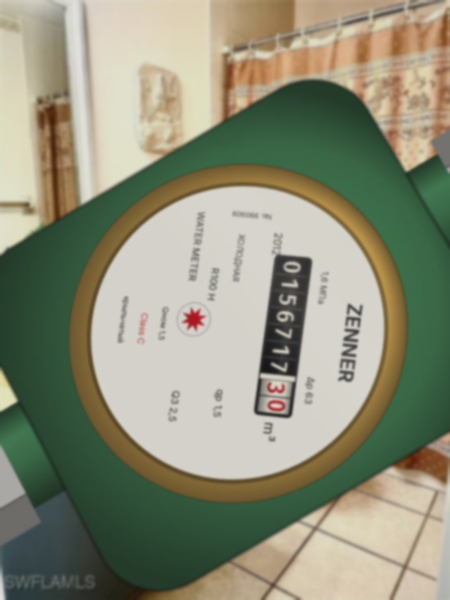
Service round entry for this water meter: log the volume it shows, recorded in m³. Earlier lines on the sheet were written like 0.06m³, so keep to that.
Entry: 156717.30m³
